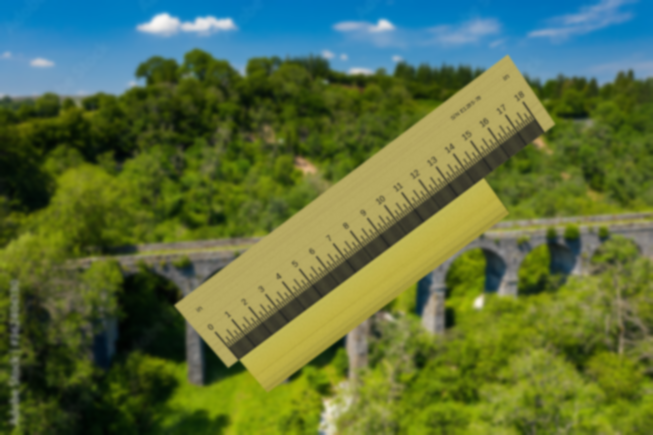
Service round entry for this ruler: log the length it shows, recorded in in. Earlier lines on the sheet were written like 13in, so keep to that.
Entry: 14.5in
